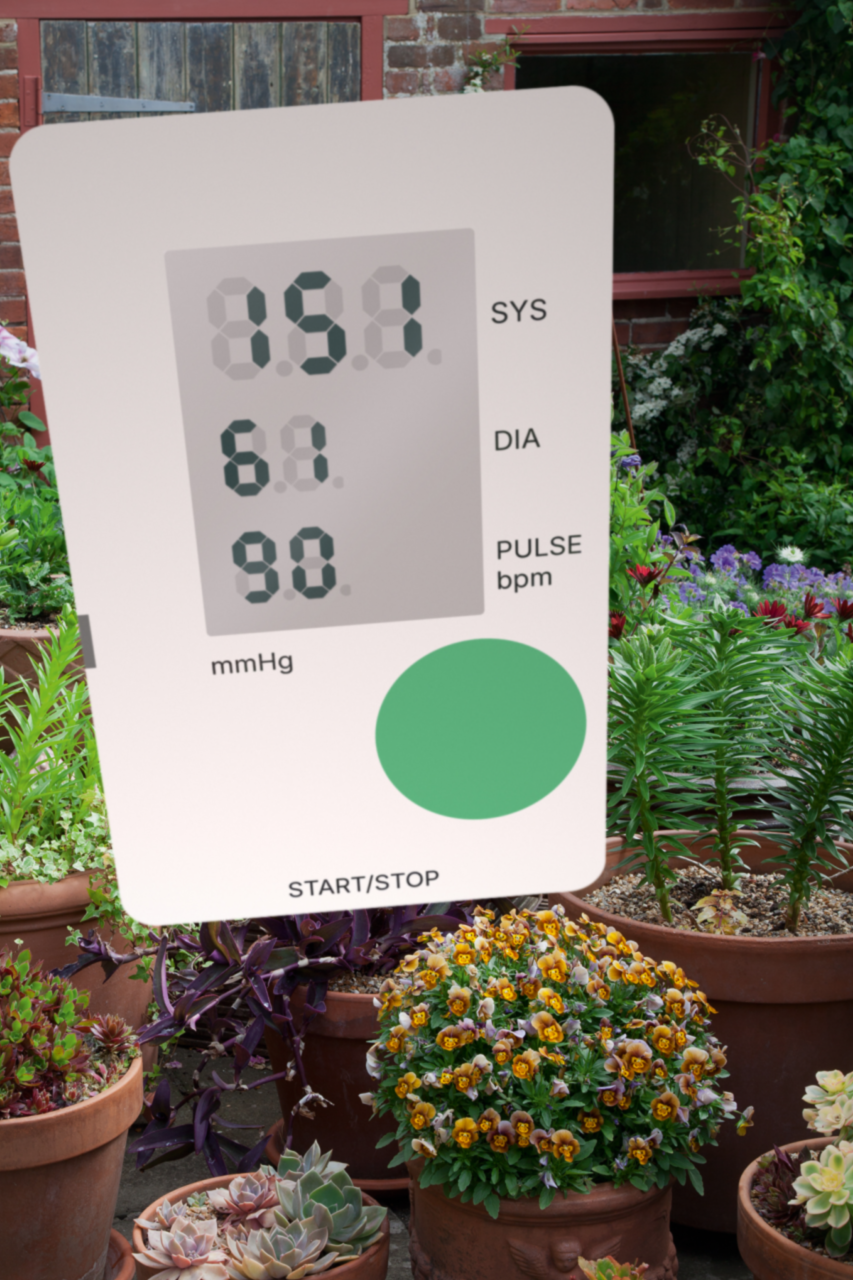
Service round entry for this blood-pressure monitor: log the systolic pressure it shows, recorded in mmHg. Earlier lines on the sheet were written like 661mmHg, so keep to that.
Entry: 151mmHg
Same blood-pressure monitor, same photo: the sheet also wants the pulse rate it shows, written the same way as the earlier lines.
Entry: 90bpm
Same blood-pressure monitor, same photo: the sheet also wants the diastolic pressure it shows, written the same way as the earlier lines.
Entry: 61mmHg
